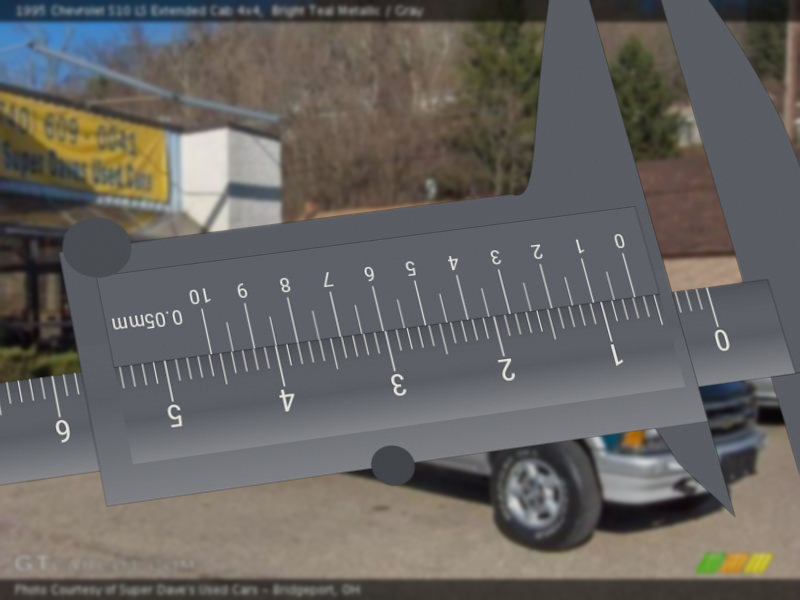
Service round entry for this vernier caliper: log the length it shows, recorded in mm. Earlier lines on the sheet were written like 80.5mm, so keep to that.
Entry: 6.8mm
